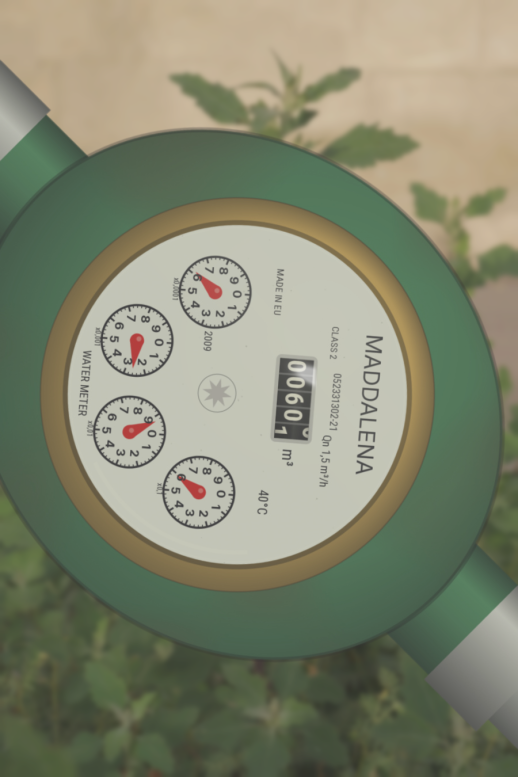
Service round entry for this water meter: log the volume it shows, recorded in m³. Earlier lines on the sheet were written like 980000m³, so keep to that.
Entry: 600.5926m³
